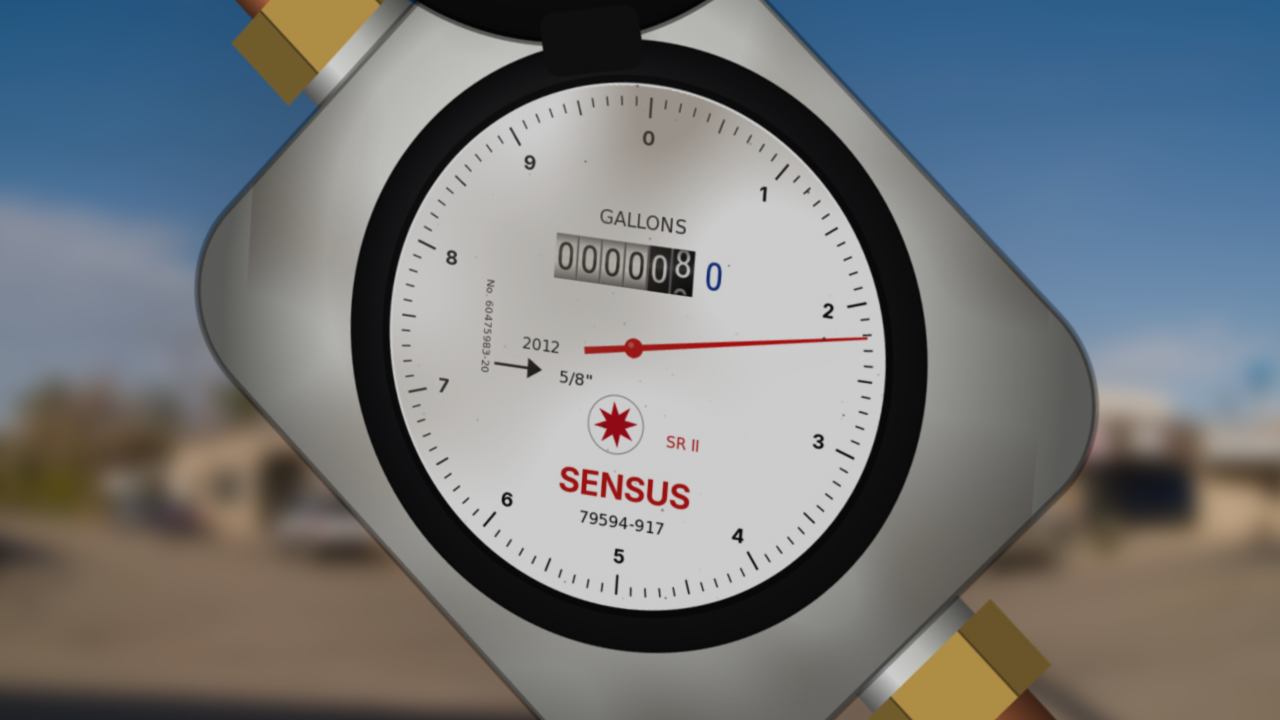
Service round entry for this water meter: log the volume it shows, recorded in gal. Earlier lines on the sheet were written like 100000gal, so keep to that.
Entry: 82.2gal
